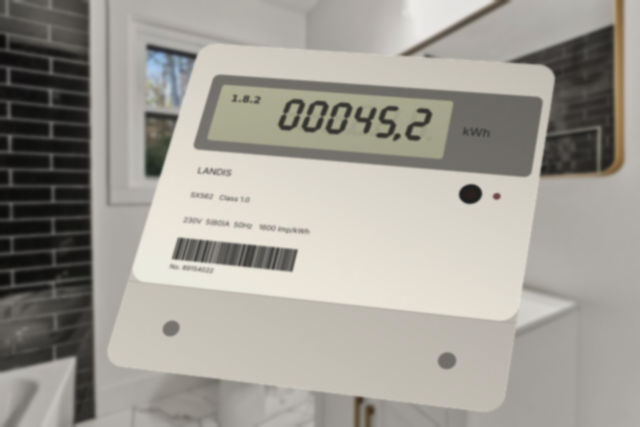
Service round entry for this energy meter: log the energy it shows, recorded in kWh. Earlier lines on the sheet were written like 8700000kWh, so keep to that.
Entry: 45.2kWh
